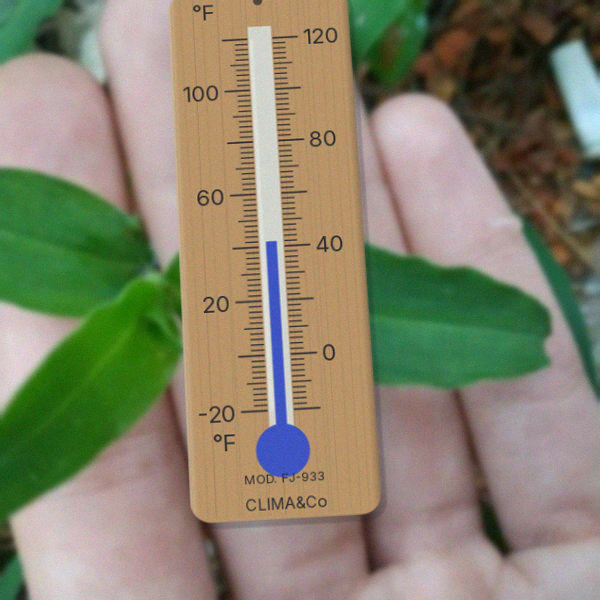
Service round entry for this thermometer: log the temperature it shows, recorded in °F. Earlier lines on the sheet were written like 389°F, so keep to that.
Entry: 42°F
